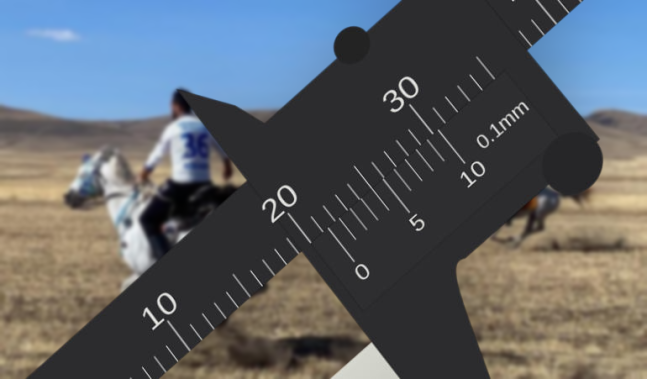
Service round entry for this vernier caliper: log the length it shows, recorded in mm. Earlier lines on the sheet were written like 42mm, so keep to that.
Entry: 21.4mm
